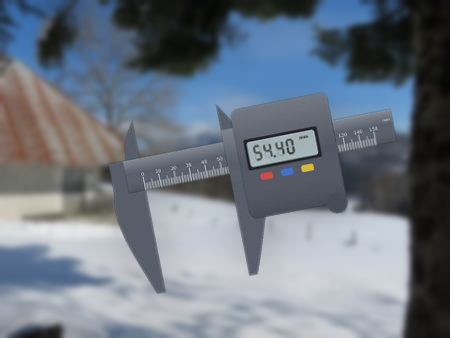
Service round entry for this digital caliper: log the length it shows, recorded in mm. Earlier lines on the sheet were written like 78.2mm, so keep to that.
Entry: 54.40mm
